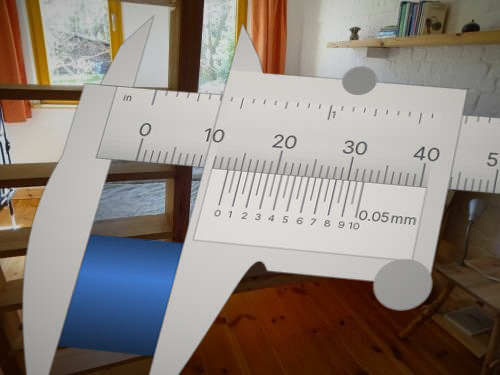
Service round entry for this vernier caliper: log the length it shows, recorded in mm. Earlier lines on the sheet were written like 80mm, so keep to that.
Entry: 13.2mm
